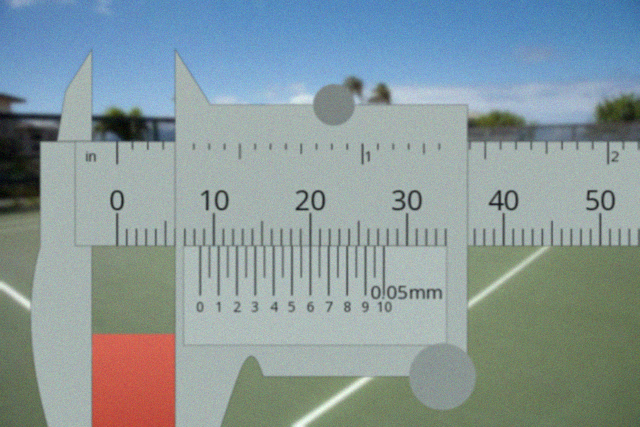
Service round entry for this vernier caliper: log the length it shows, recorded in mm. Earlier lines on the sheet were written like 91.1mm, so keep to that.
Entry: 8.6mm
